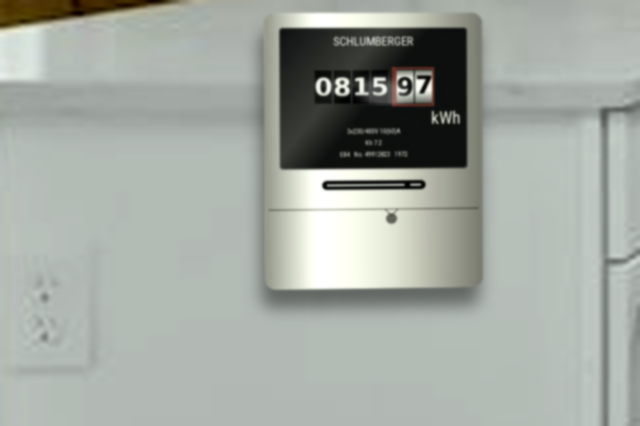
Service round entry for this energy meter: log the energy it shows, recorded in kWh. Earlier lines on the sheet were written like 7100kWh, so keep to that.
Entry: 815.97kWh
